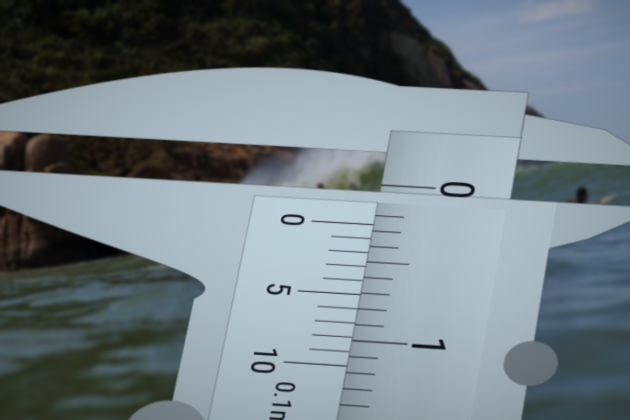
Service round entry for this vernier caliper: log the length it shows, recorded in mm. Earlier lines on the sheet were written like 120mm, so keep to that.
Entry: 2.6mm
